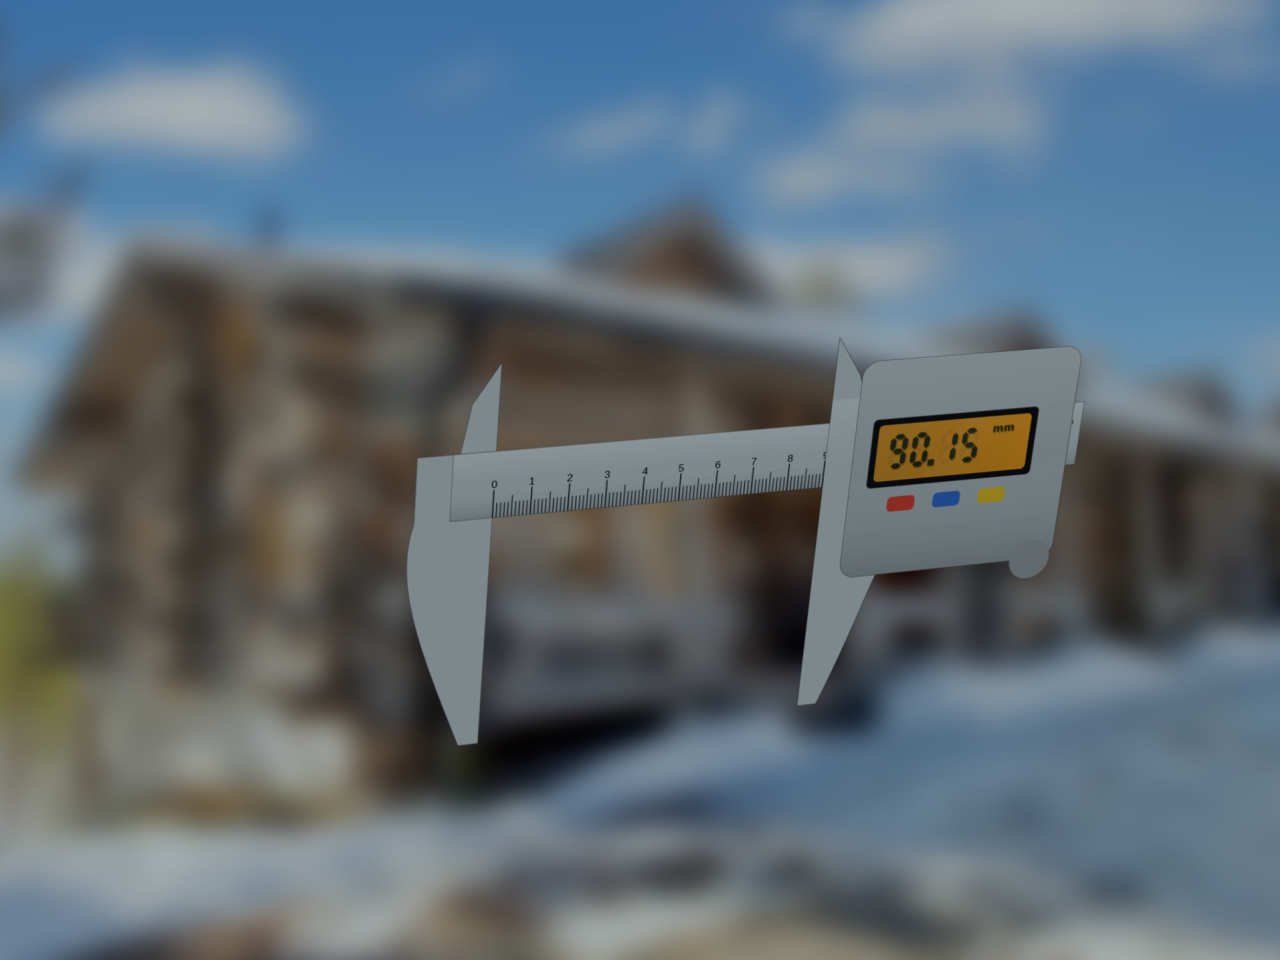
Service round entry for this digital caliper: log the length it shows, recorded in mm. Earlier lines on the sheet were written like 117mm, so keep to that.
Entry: 90.15mm
